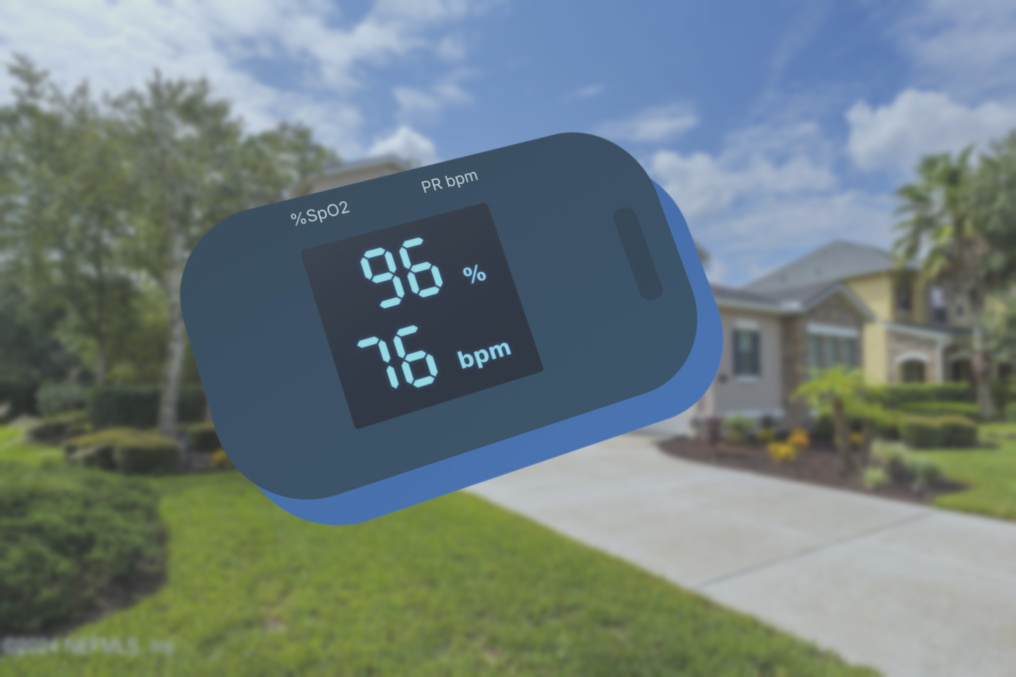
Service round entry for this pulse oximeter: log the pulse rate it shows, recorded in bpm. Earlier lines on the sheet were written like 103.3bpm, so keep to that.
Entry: 76bpm
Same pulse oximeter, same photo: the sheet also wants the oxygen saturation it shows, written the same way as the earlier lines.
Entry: 96%
